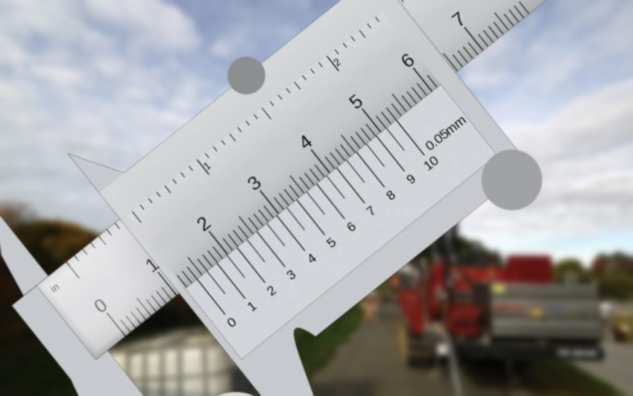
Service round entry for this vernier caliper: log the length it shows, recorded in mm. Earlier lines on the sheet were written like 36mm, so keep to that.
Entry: 14.0mm
